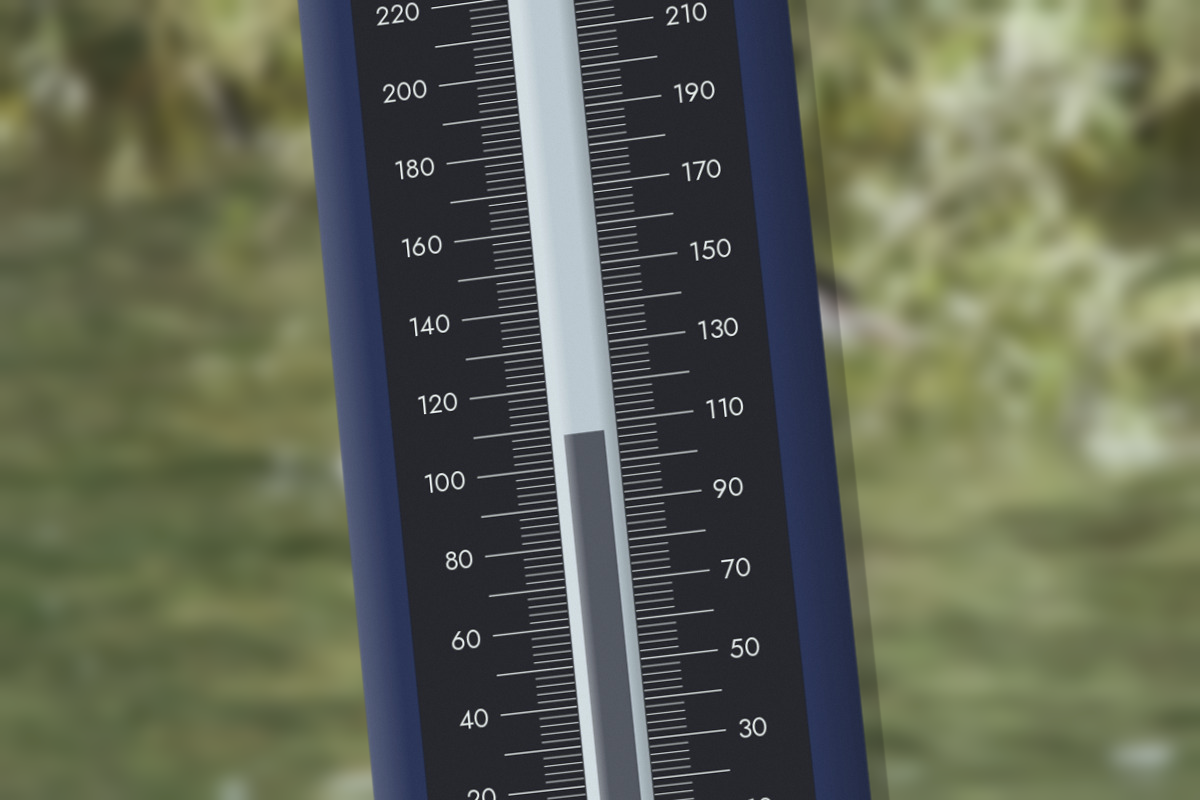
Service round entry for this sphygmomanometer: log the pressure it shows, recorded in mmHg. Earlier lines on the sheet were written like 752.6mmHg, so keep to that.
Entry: 108mmHg
